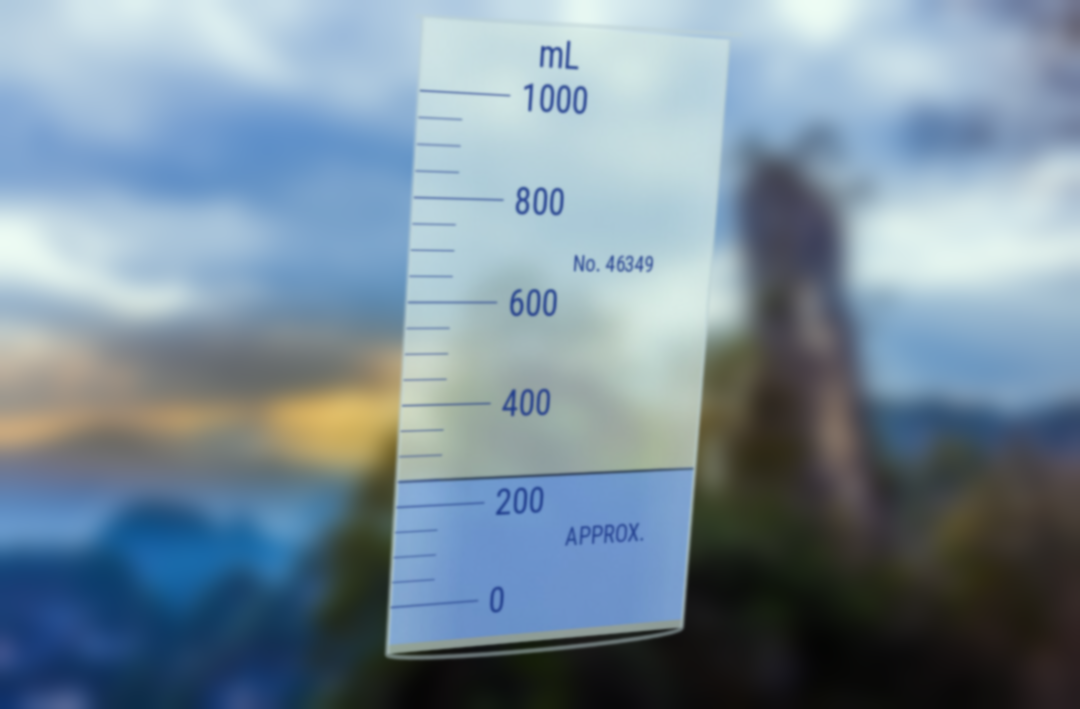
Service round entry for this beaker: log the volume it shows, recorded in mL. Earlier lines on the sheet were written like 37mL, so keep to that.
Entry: 250mL
